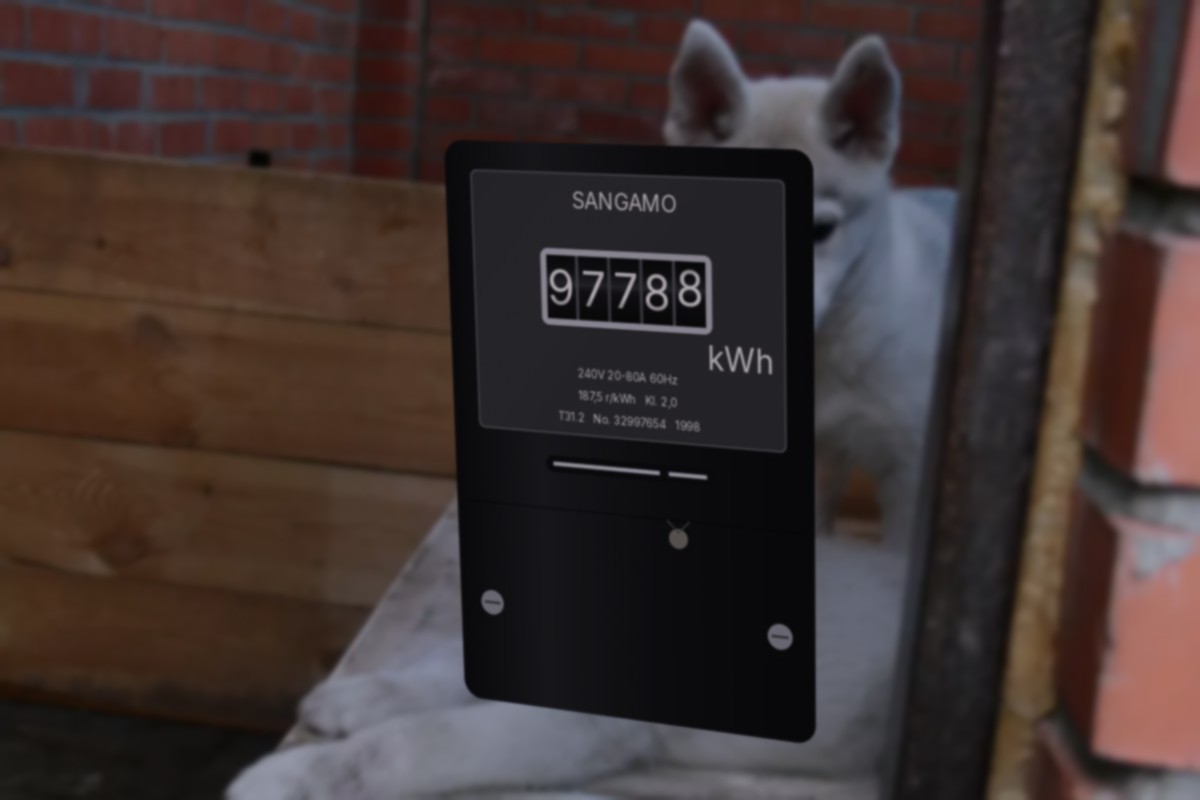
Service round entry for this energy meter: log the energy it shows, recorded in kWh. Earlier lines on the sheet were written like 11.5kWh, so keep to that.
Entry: 97788kWh
